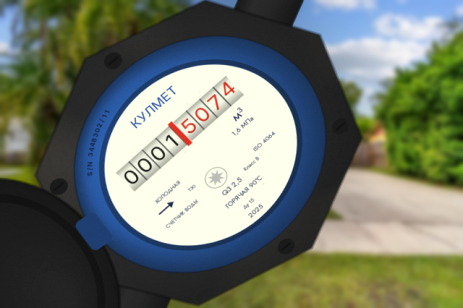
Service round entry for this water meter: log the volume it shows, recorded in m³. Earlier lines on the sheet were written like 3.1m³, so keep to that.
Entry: 1.5074m³
